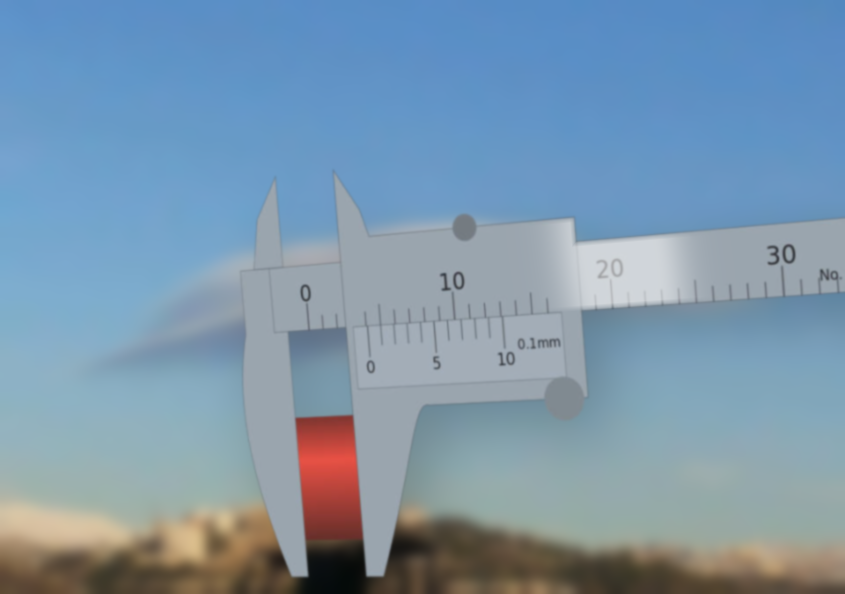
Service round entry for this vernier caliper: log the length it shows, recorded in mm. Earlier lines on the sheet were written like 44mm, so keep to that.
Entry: 4.1mm
